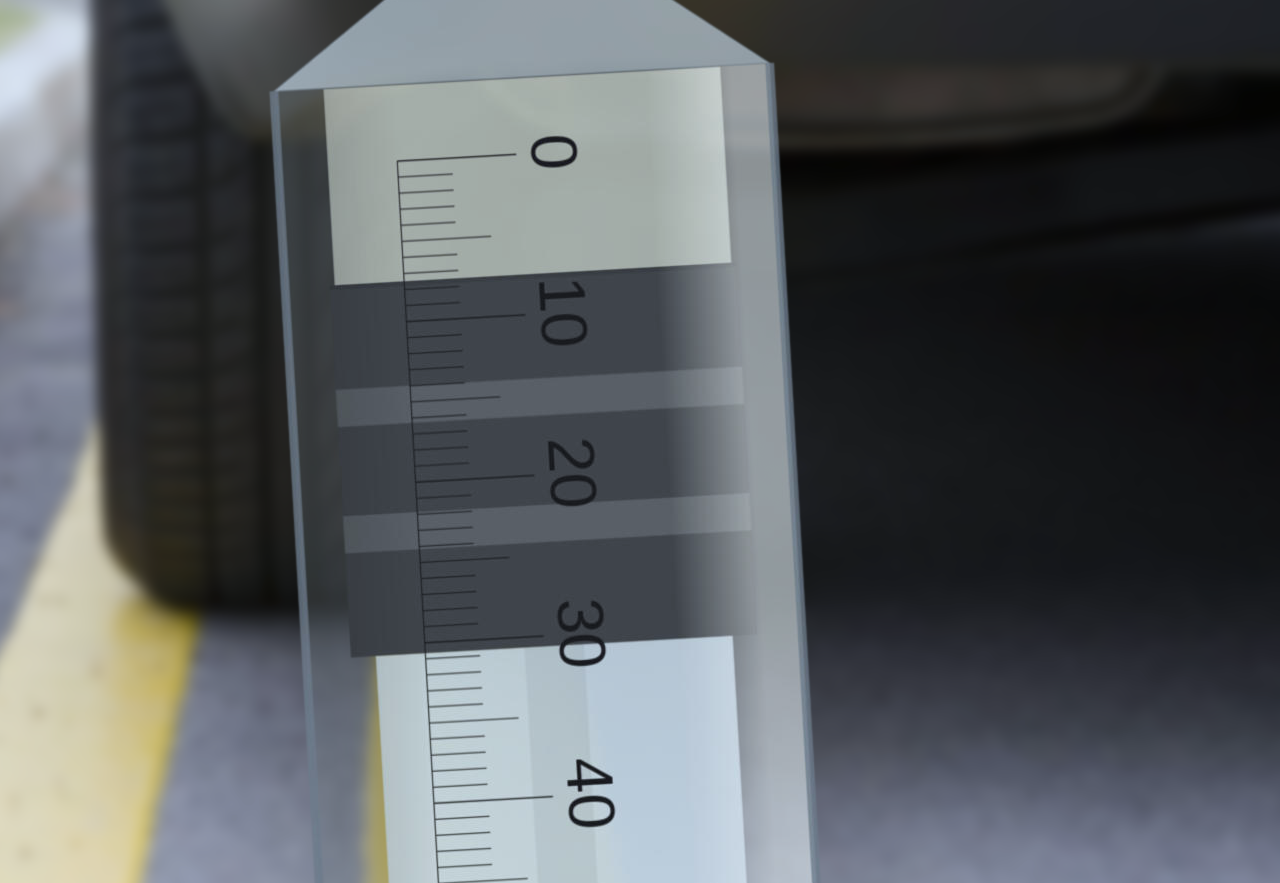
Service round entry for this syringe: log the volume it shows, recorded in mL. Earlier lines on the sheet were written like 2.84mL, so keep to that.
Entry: 7.5mL
